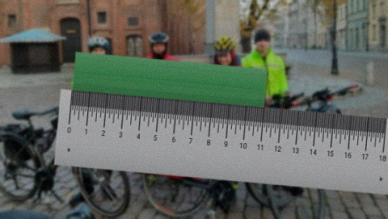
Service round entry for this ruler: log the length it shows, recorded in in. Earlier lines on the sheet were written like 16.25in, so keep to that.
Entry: 11in
